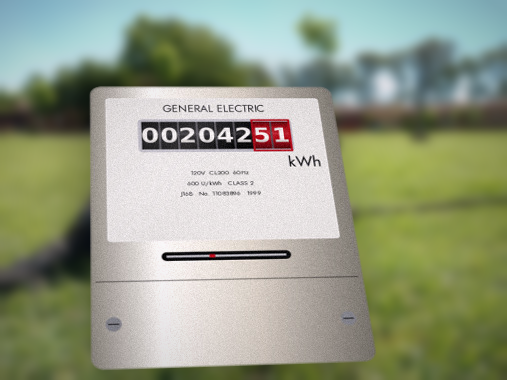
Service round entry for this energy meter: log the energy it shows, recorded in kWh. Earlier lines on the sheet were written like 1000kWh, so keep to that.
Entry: 2042.51kWh
